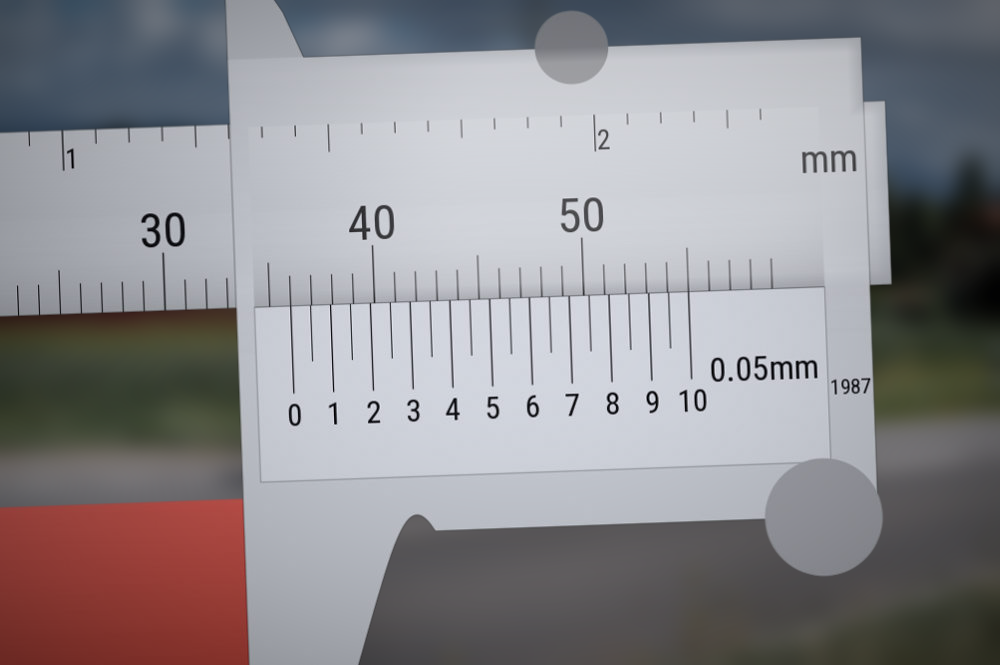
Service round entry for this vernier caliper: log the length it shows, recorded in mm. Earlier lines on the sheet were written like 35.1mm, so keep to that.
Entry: 36.0mm
